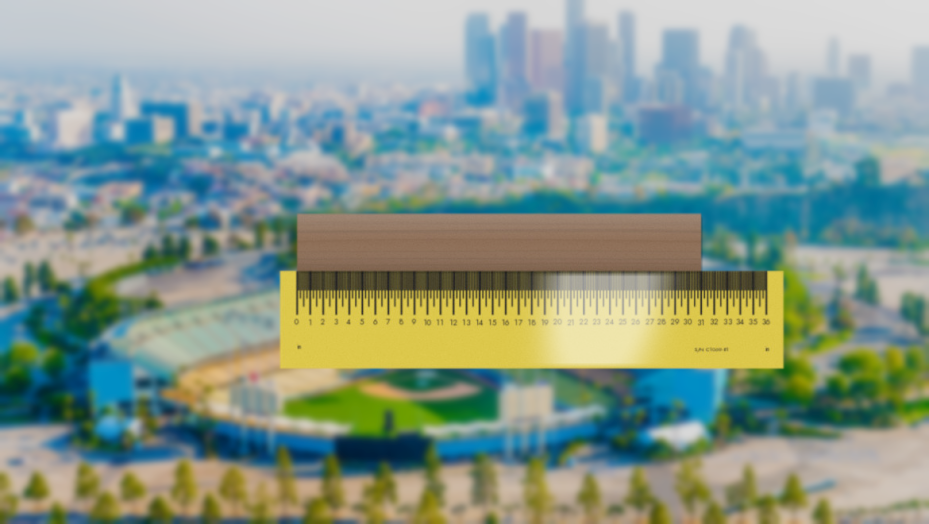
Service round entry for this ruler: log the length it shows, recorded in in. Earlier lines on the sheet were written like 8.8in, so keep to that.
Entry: 31in
